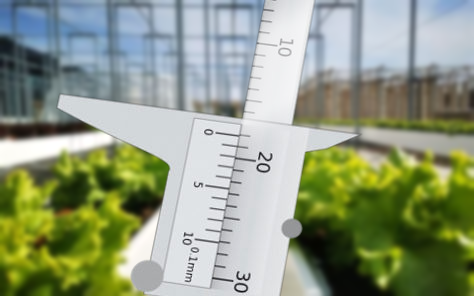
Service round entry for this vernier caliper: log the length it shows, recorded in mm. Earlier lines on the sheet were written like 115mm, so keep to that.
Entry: 18.1mm
